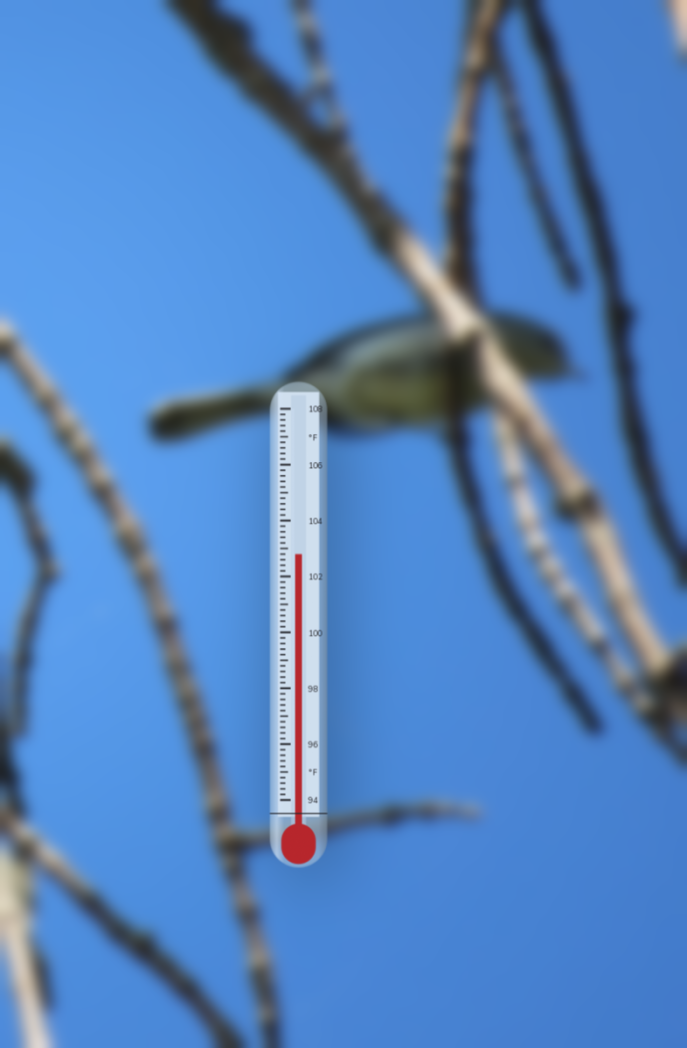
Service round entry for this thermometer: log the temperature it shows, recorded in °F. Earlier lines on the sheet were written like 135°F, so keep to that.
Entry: 102.8°F
